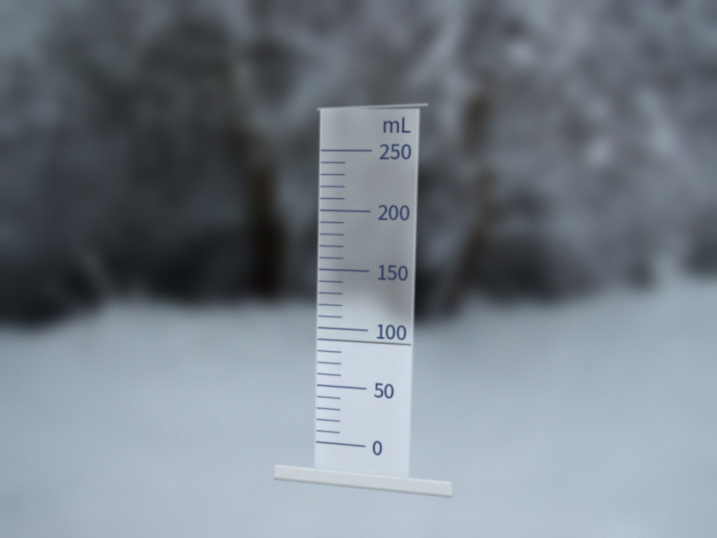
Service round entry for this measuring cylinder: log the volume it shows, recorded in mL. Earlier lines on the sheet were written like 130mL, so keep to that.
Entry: 90mL
